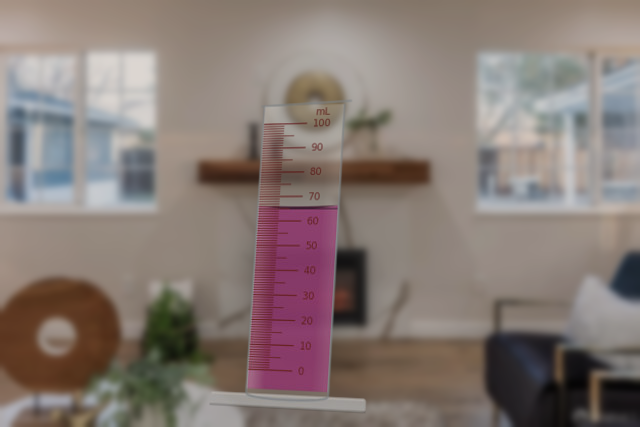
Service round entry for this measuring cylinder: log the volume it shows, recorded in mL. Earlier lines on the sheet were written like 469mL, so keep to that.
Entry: 65mL
